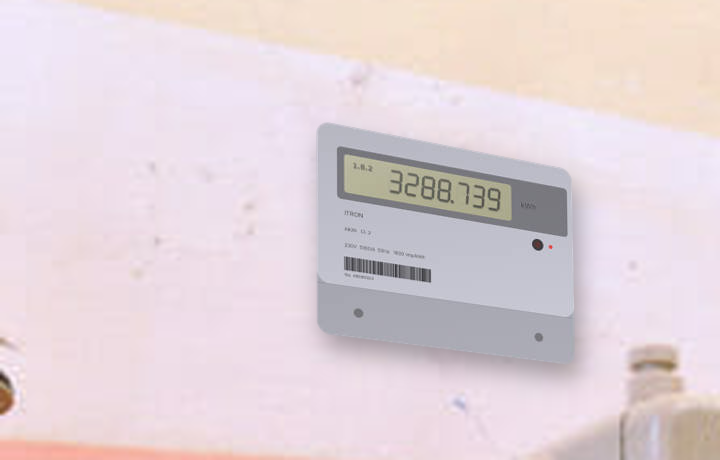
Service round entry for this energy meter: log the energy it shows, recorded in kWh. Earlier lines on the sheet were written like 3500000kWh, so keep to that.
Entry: 3288.739kWh
